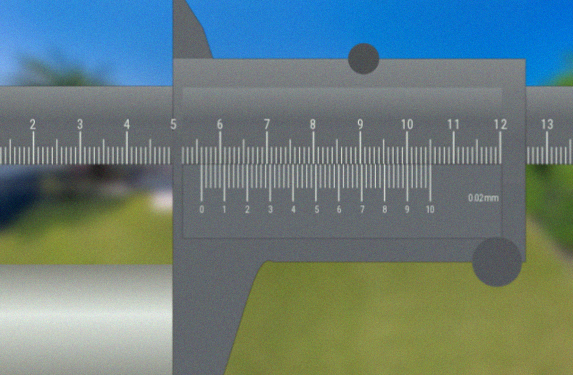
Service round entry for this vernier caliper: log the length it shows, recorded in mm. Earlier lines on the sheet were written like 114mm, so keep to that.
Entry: 56.0mm
